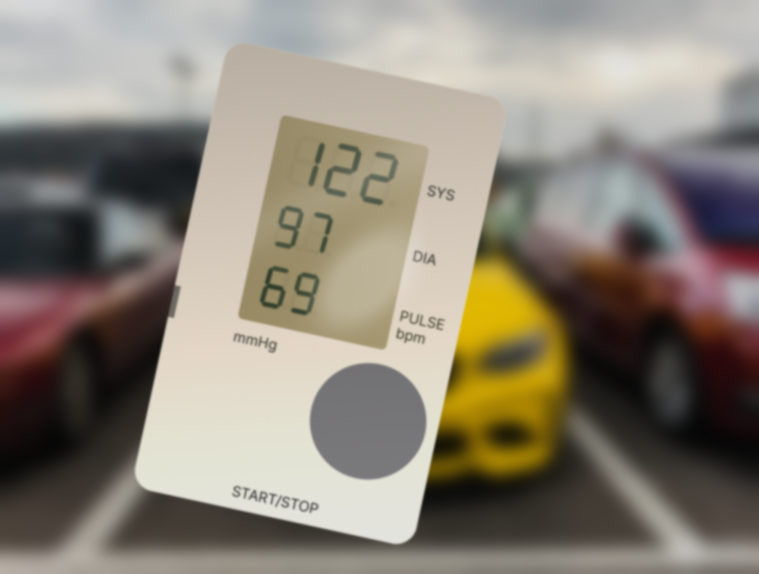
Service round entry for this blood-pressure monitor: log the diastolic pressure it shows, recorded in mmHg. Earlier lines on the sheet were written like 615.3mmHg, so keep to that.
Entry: 97mmHg
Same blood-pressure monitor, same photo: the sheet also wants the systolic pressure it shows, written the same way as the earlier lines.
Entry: 122mmHg
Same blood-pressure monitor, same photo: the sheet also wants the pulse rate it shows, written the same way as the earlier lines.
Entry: 69bpm
